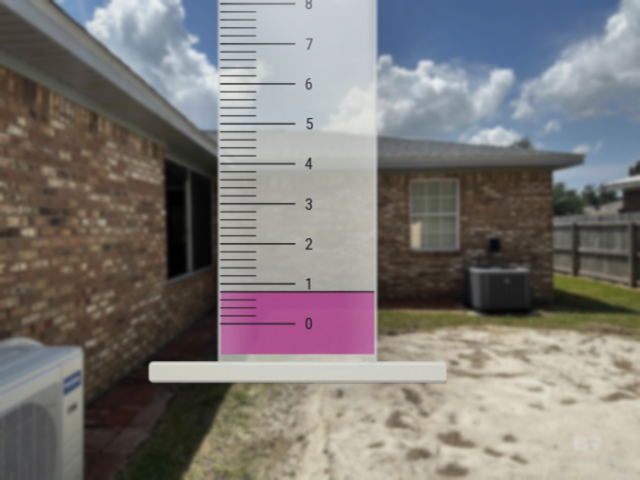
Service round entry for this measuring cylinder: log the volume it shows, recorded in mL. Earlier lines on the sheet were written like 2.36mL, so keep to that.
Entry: 0.8mL
